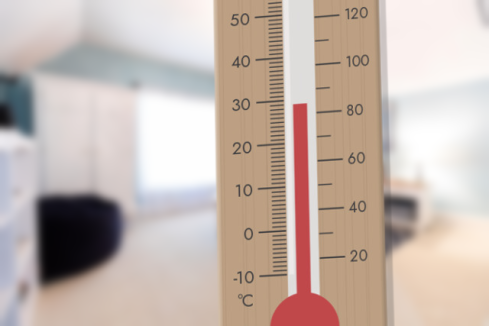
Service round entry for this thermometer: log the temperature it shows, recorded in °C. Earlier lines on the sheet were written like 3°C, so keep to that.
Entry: 29°C
